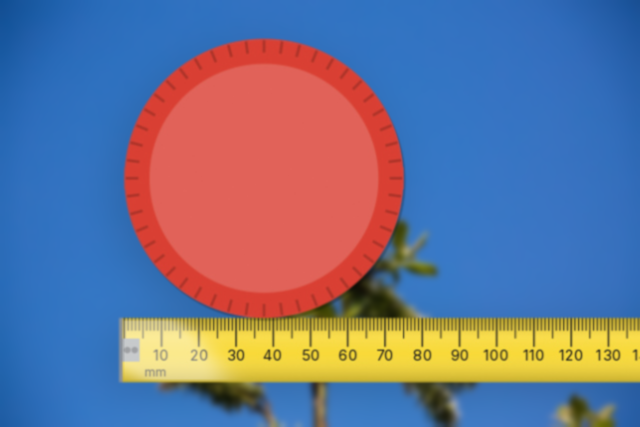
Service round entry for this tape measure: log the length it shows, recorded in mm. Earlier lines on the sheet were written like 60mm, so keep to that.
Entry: 75mm
